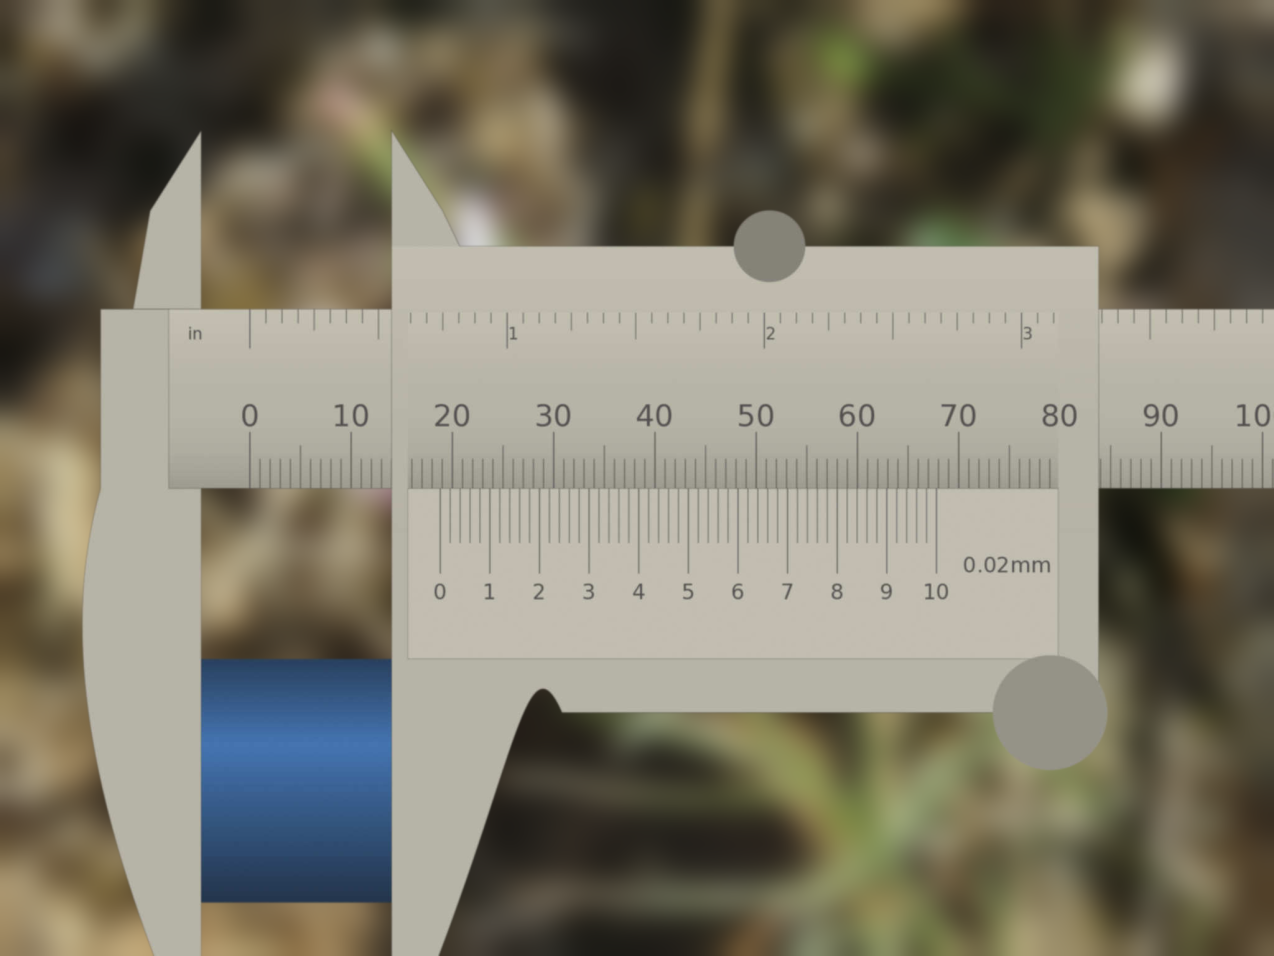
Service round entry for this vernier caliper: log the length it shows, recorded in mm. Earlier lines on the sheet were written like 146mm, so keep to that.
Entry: 18.8mm
